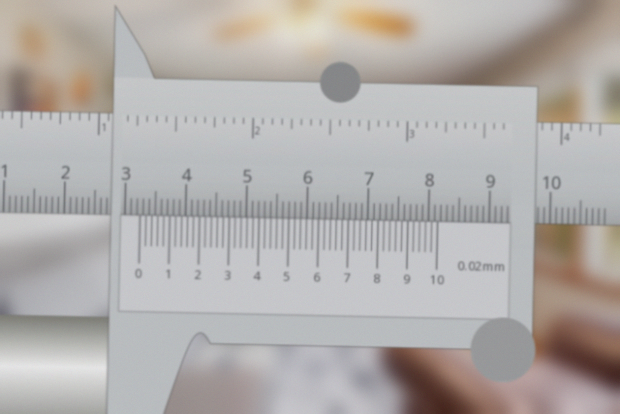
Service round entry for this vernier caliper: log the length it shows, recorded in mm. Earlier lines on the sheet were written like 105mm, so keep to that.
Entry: 32.5mm
